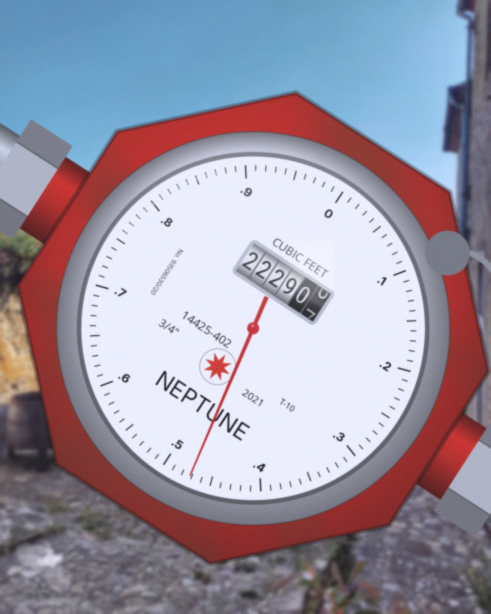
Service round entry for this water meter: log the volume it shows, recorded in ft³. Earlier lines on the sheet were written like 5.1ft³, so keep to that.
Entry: 222906.47ft³
